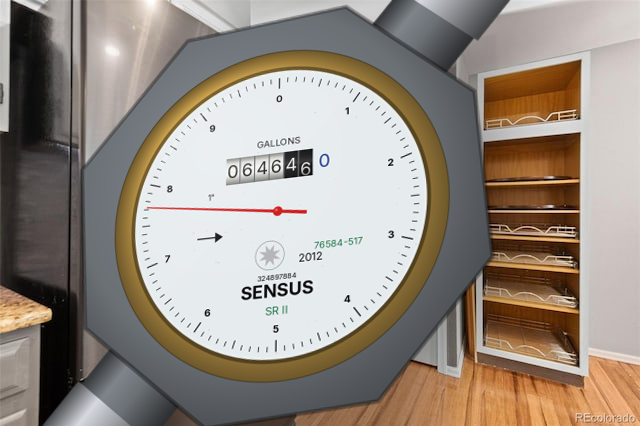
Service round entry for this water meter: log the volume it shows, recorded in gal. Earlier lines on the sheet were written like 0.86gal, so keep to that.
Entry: 646457.7gal
